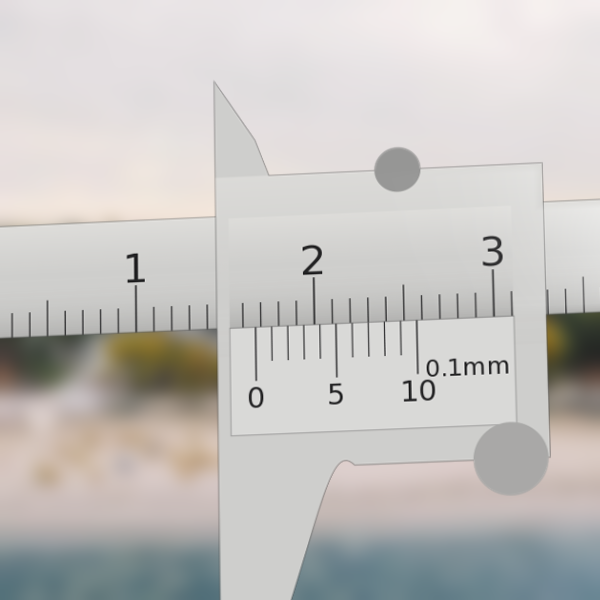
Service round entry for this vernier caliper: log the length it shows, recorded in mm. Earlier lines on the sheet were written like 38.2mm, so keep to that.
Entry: 16.7mm
